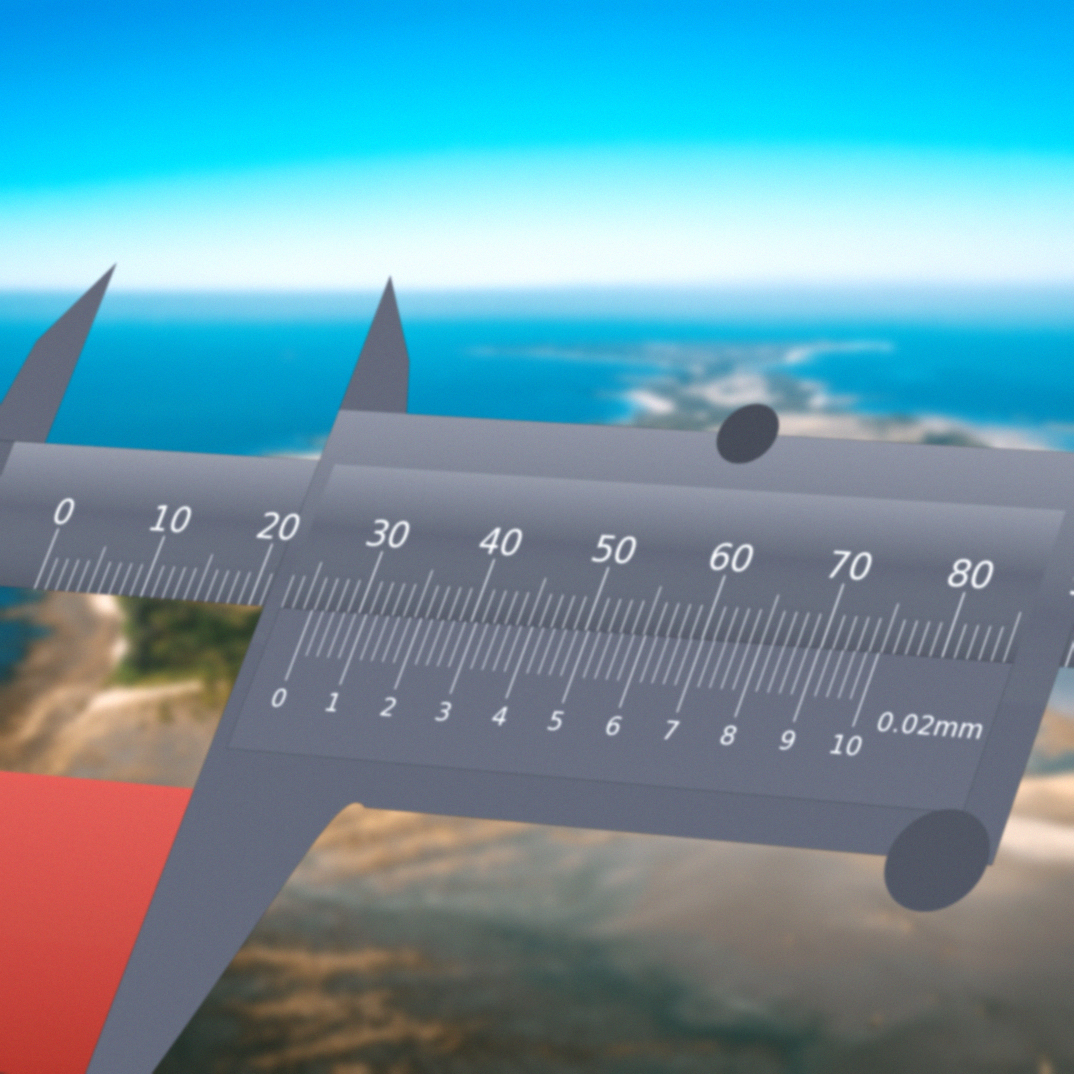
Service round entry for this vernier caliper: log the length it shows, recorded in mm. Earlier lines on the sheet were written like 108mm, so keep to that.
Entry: 25.8mm
